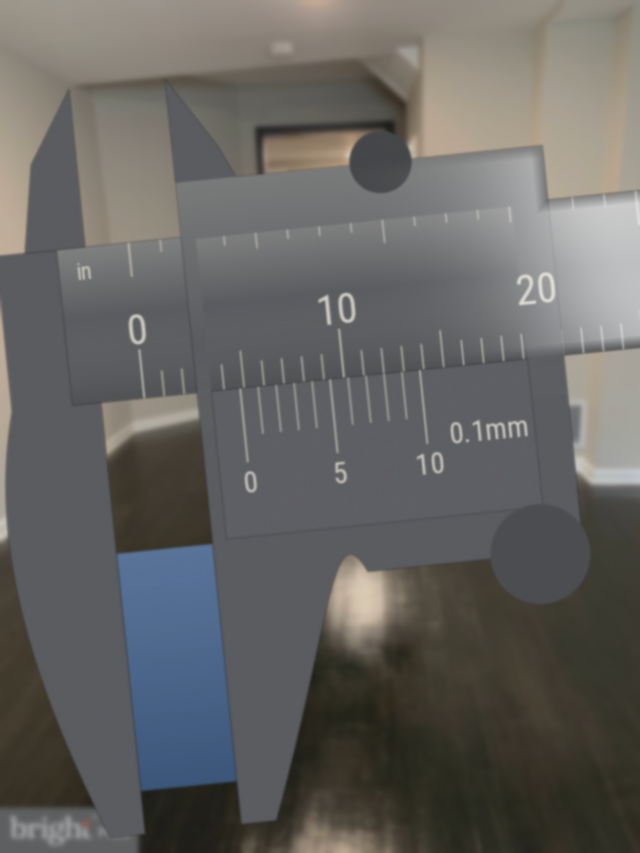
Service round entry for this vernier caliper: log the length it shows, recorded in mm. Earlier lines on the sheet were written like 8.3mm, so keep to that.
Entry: 4.8mm
